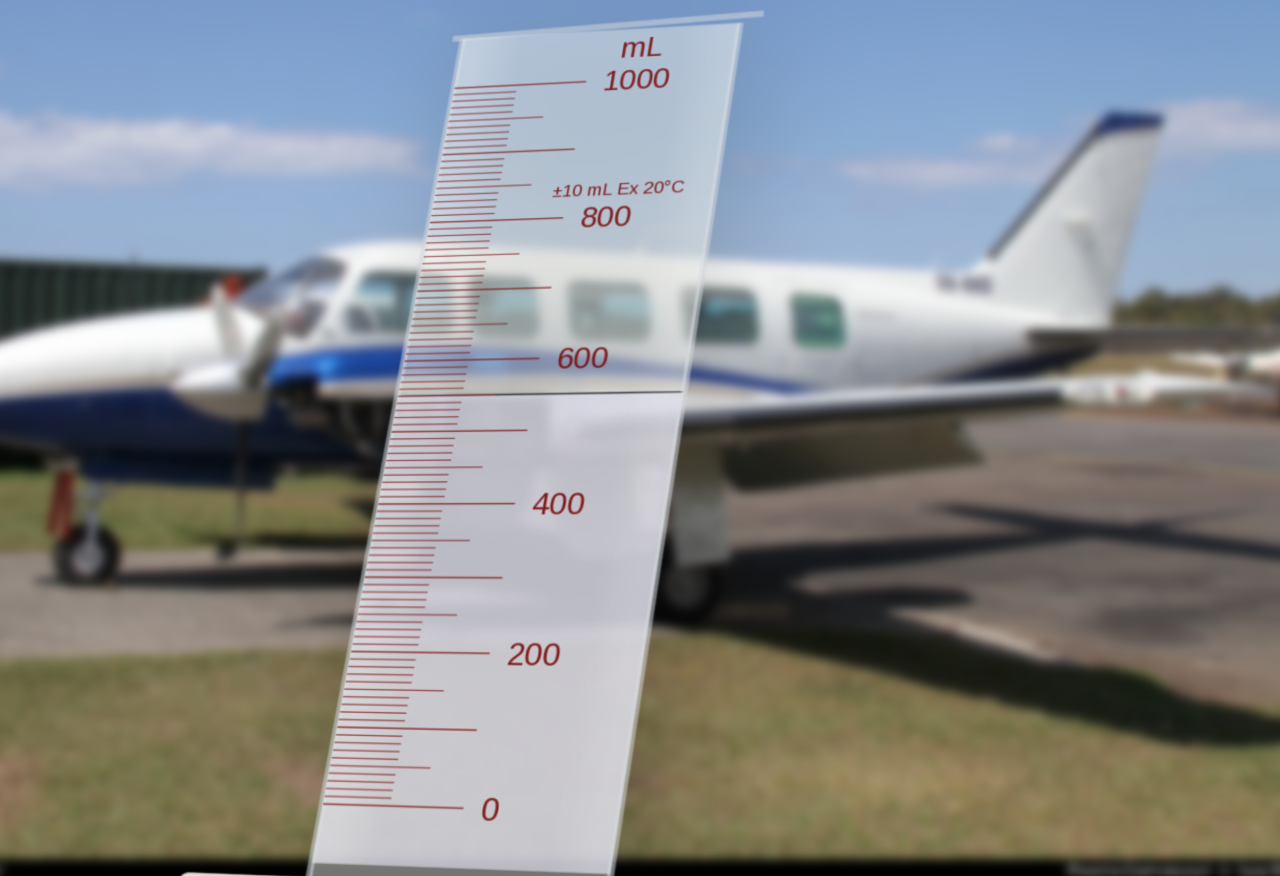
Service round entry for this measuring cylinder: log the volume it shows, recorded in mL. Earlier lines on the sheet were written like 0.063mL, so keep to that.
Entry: 550mL
